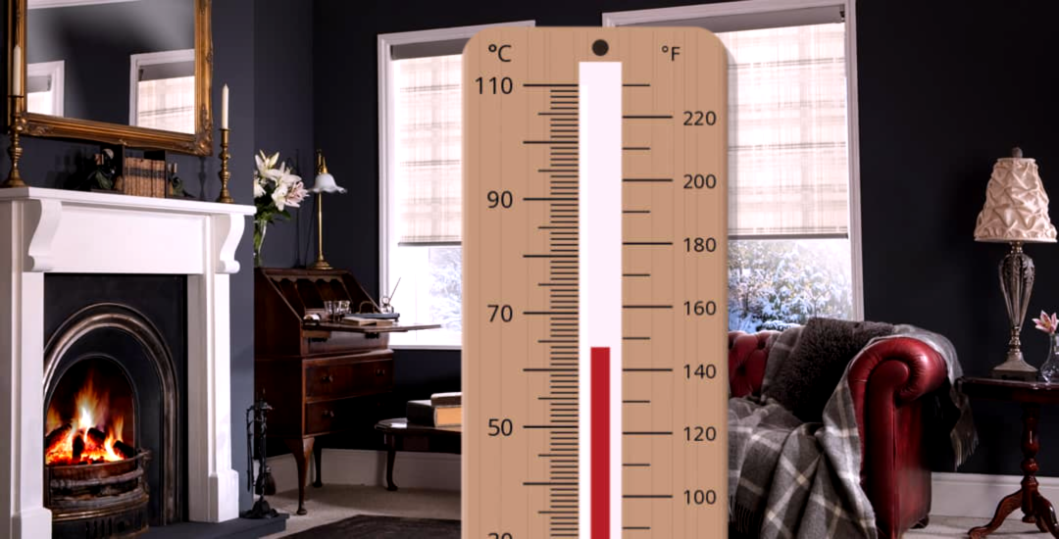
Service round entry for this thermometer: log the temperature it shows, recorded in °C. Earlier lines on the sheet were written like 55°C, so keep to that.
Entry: 64°C
